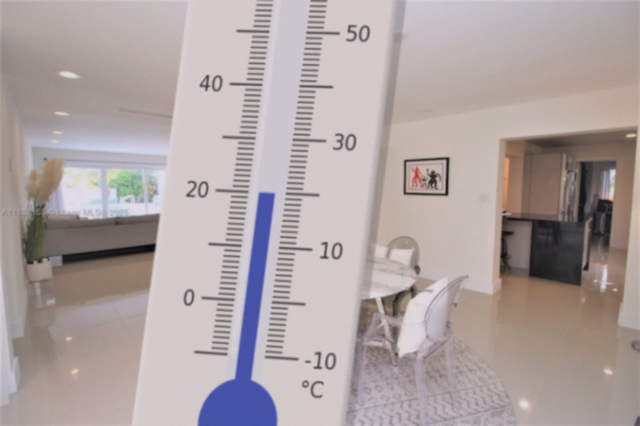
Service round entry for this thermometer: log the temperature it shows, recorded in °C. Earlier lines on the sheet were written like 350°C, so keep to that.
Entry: 20°C
